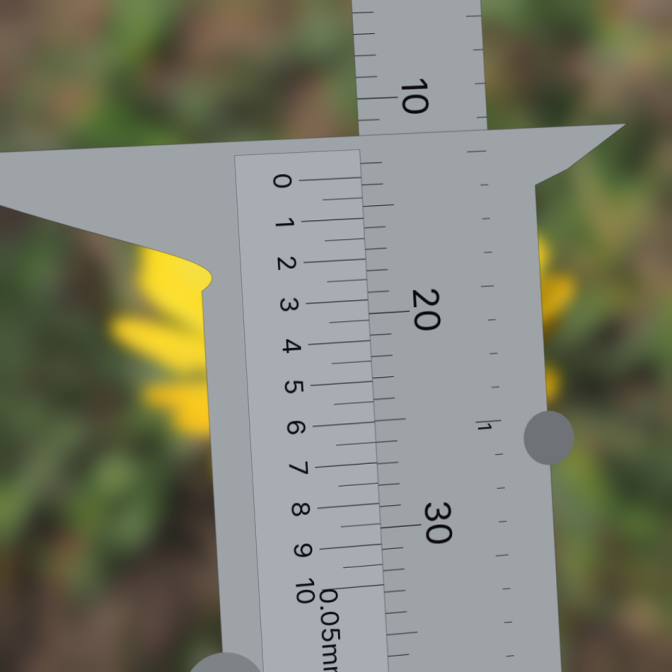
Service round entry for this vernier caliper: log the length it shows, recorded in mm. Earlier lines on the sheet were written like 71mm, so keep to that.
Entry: 13.65mm
